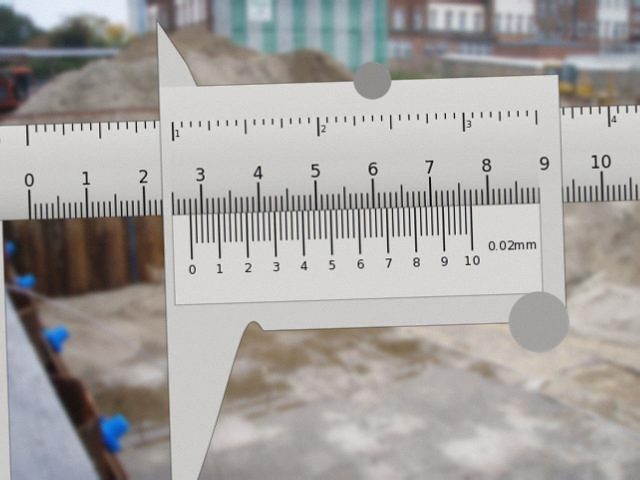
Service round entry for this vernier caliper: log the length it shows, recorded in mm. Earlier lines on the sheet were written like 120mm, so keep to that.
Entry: 28.0mm
